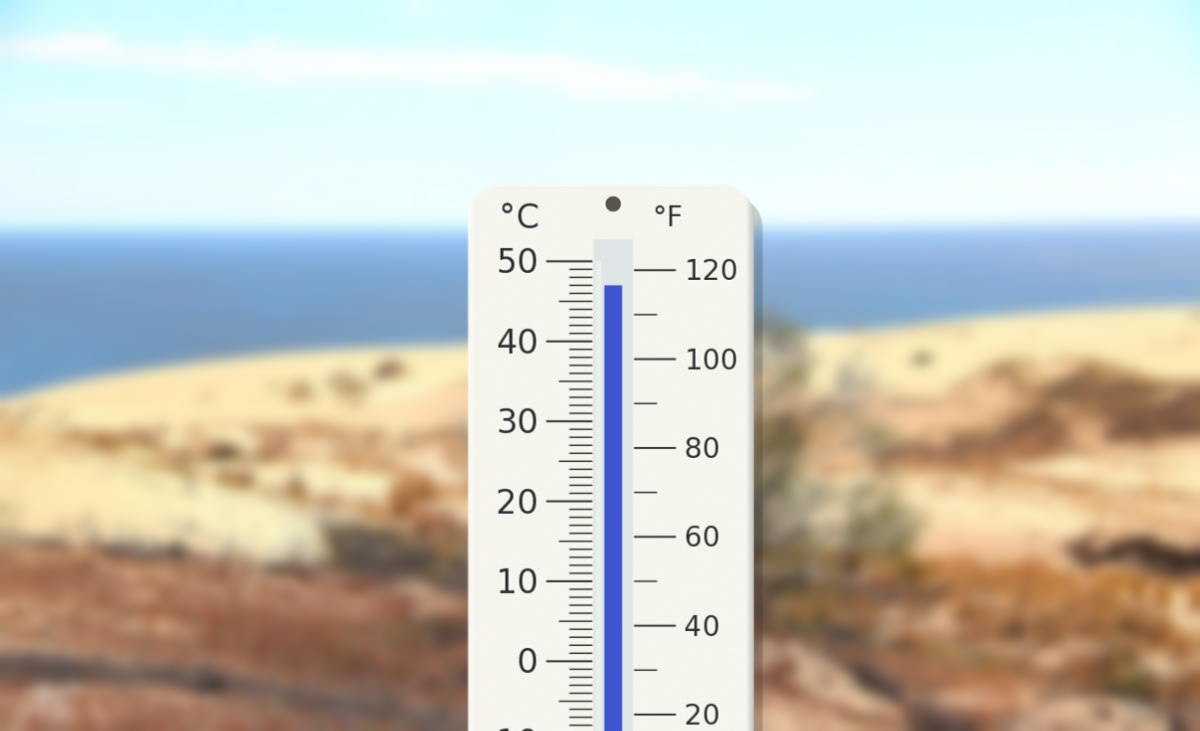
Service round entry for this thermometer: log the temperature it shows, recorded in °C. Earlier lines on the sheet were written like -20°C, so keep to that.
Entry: 47°C
